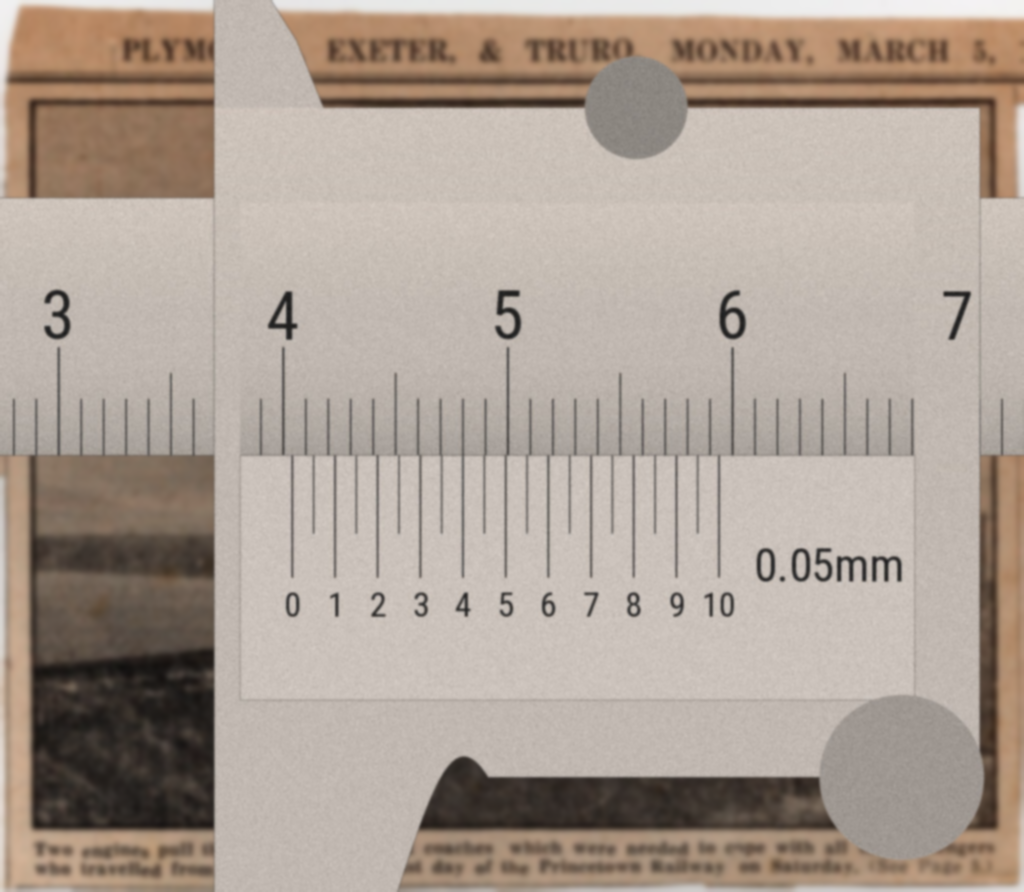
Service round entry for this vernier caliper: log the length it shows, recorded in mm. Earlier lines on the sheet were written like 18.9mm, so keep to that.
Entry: 40.4mm
